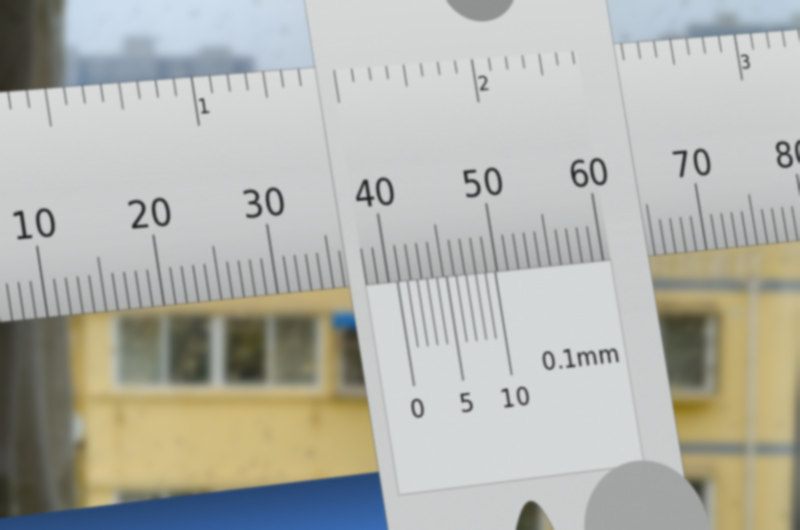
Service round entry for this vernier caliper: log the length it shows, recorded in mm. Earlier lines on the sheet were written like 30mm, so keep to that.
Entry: 40.8mm
